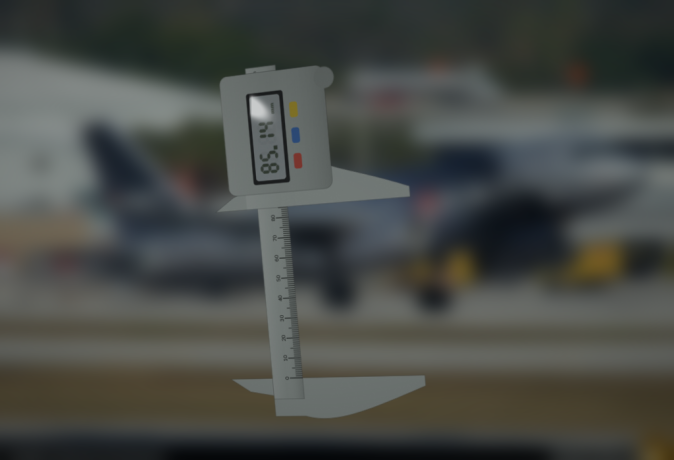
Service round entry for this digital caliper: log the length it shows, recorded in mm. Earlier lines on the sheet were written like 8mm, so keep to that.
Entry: 85.14mm
